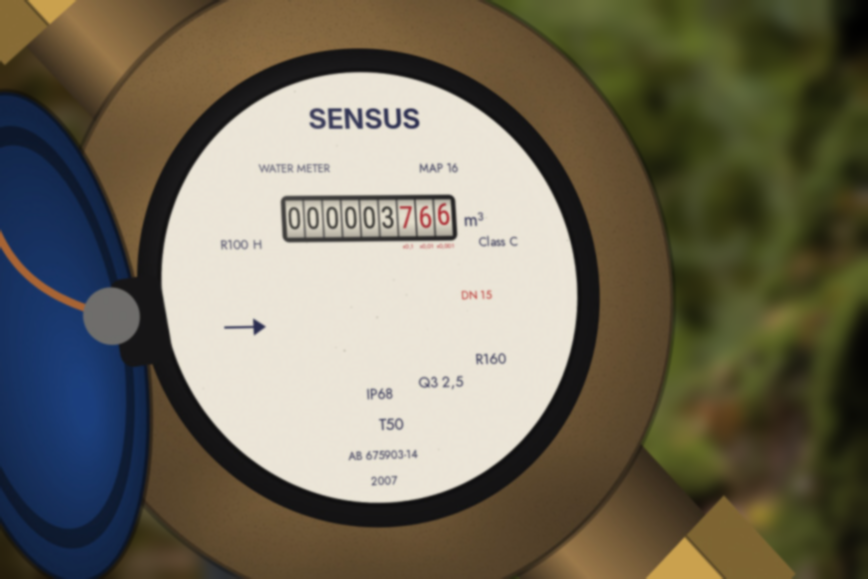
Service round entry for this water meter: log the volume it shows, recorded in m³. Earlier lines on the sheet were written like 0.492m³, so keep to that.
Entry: 3.766m³
